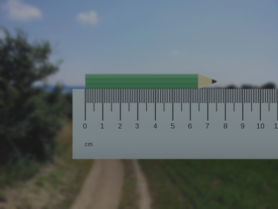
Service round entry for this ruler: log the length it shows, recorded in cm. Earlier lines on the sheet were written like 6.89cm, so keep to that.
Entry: 7.5cm
